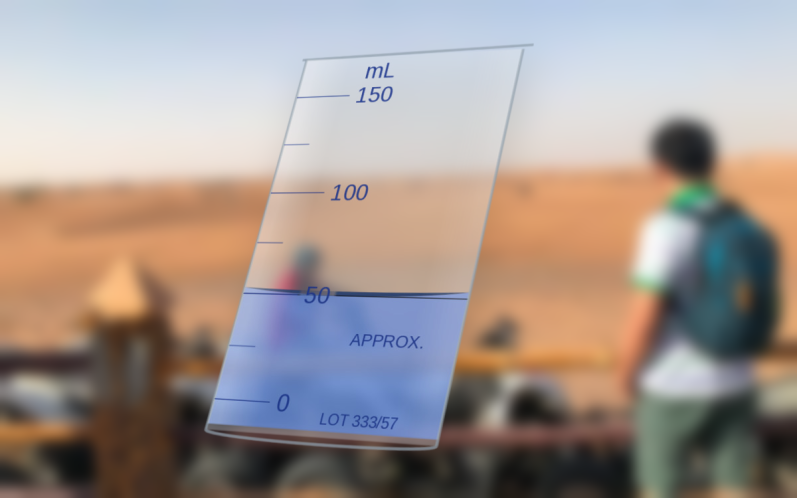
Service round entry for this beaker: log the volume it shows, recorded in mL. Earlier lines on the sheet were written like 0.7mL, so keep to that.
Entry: 50mL
